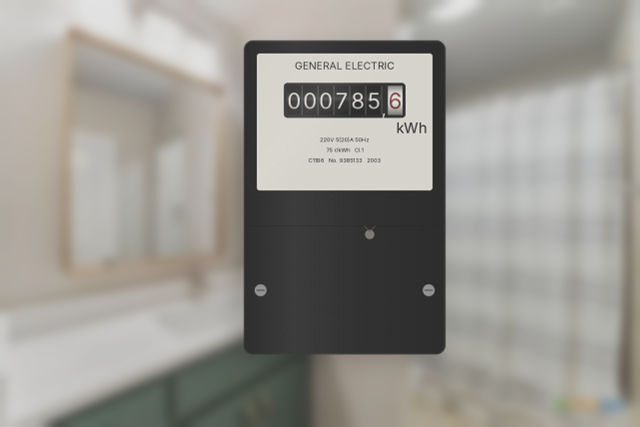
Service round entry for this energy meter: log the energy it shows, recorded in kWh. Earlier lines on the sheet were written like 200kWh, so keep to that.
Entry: 785.6kWh
